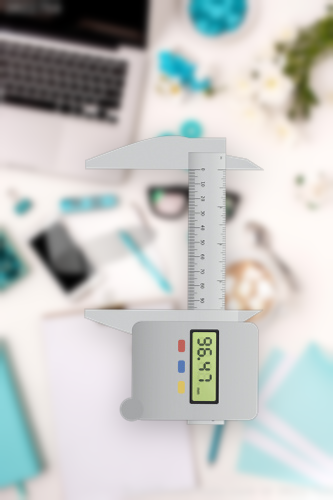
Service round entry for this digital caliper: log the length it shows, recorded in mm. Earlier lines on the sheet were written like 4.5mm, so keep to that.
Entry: 96.47mm
